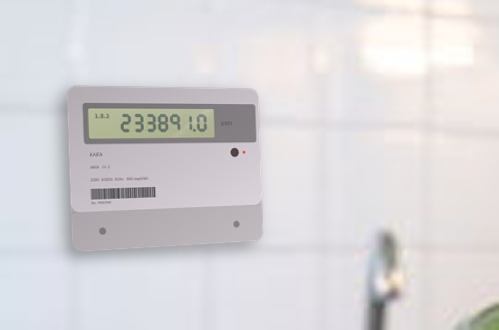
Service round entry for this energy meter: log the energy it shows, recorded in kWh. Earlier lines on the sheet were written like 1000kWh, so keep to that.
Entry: 233891.0kWh
